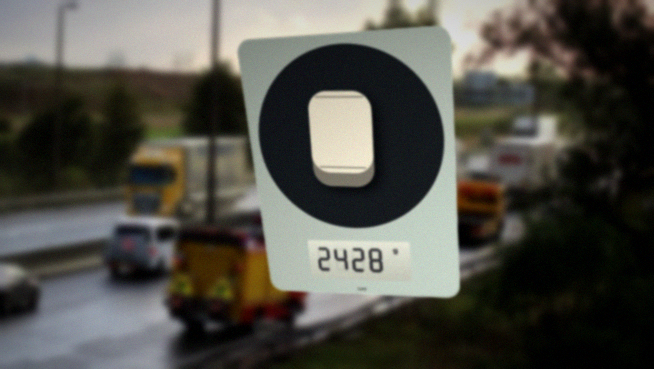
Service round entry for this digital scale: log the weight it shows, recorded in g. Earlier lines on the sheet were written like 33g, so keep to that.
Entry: 2428g
